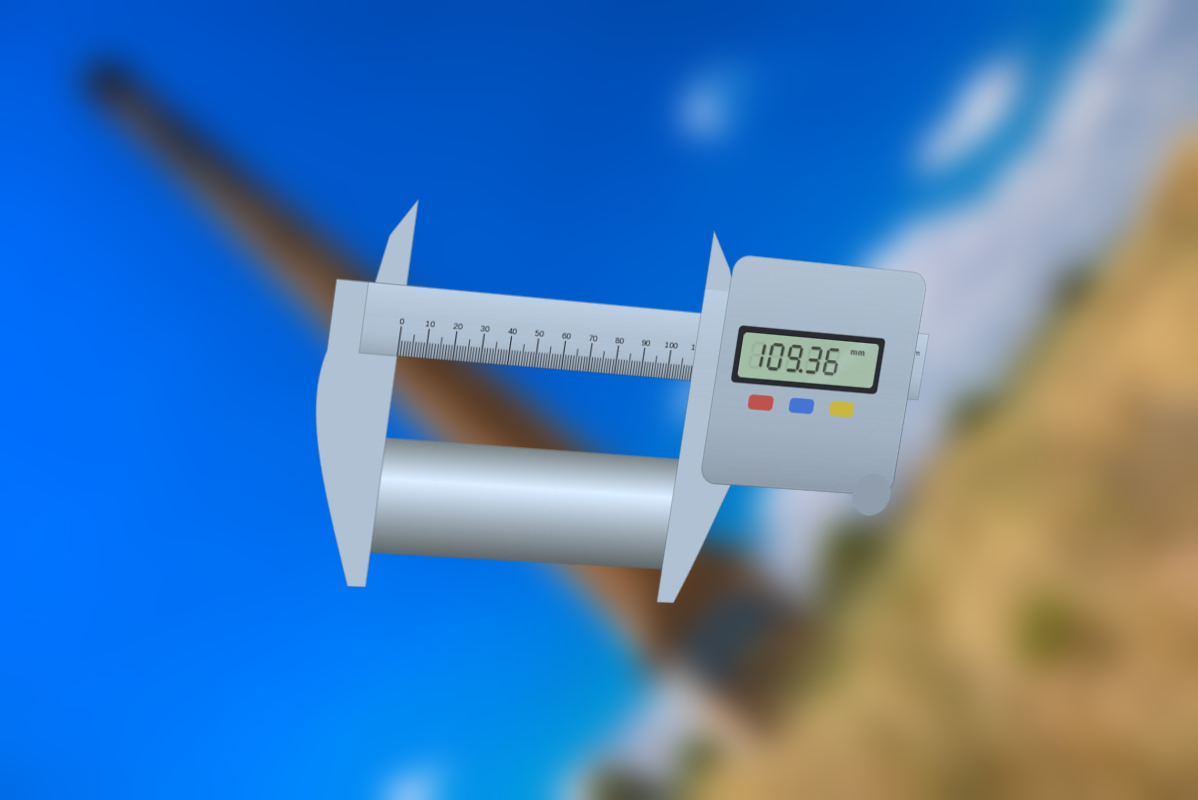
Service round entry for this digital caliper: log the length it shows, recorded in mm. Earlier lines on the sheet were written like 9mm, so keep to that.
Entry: 109.36mm
